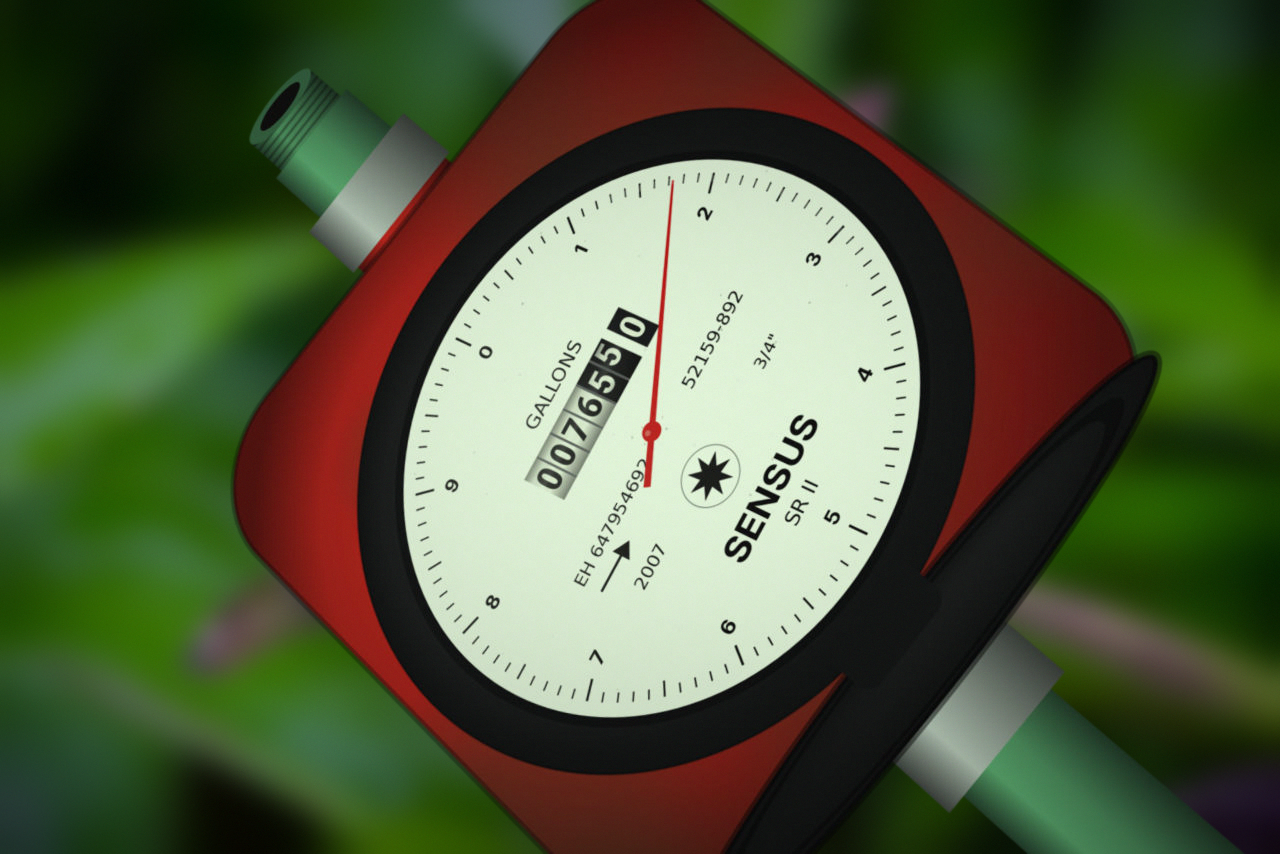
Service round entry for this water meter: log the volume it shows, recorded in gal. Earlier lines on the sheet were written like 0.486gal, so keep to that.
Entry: 76551.7gal
